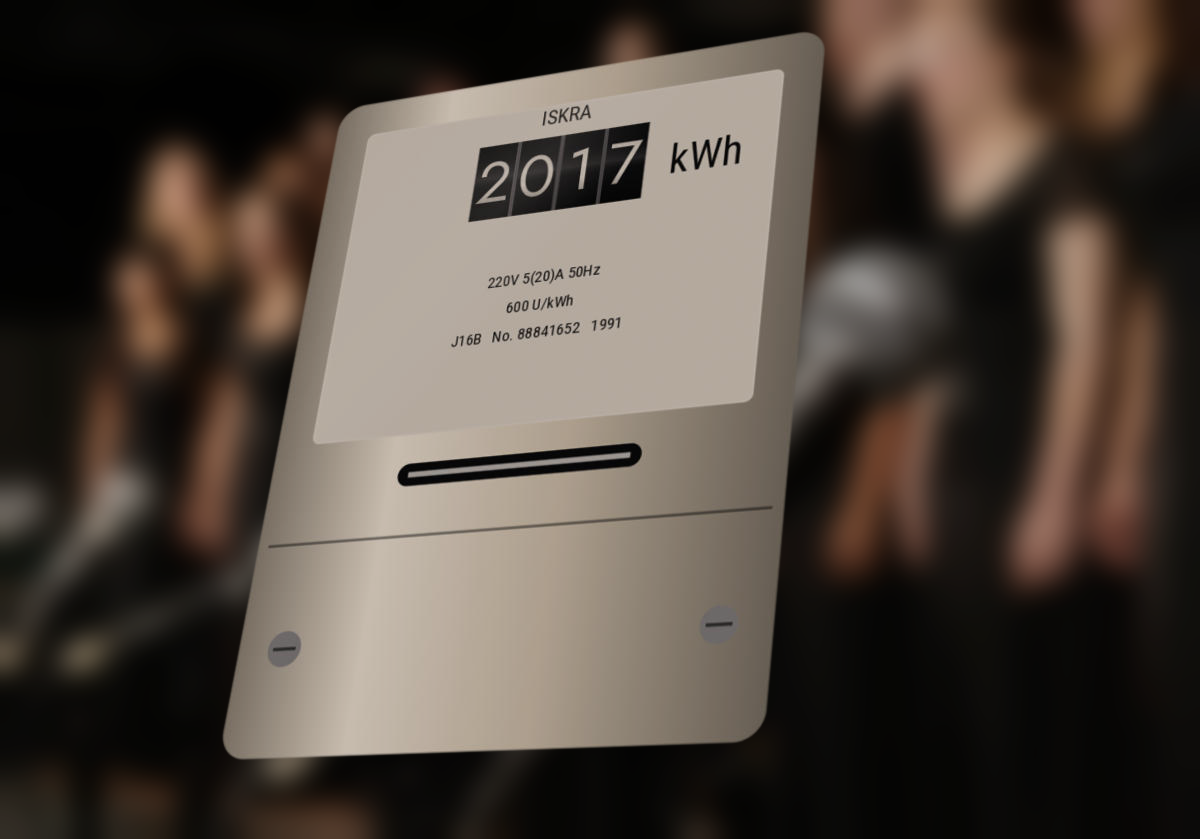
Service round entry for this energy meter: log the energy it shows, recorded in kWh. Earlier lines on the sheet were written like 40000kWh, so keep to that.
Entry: 2017kWh
